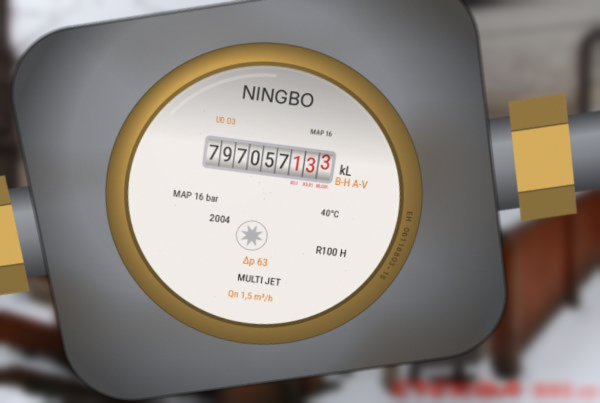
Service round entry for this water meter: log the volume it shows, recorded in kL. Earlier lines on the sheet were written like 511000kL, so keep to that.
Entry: 797057.133kL
